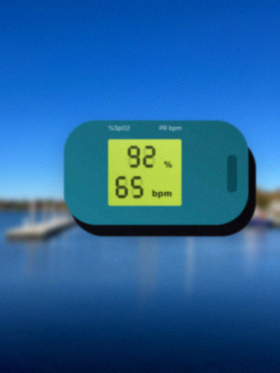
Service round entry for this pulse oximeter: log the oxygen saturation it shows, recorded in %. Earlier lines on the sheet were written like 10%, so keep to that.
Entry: 92%
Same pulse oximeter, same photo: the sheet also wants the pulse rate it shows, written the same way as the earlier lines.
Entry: 65bpm
